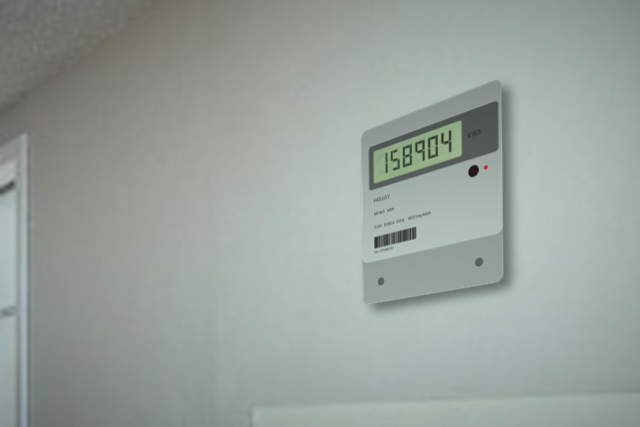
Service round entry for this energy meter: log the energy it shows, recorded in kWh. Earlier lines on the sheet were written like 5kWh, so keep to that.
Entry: 158904kWh
